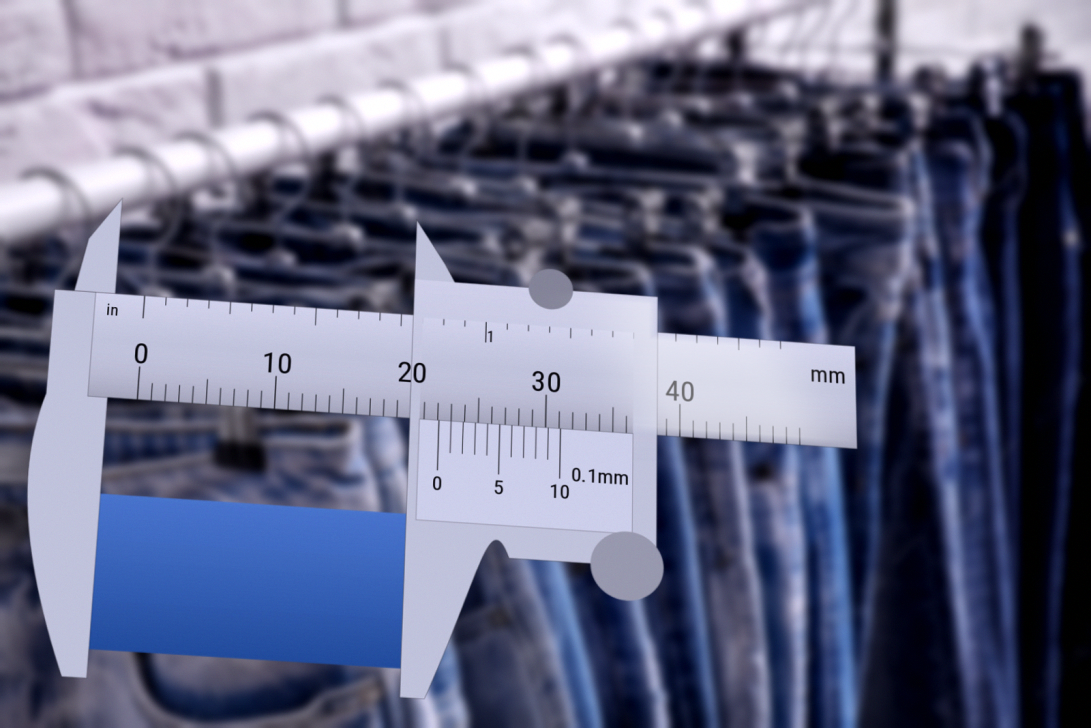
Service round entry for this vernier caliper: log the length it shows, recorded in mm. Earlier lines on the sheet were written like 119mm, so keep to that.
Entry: 22.1mm
